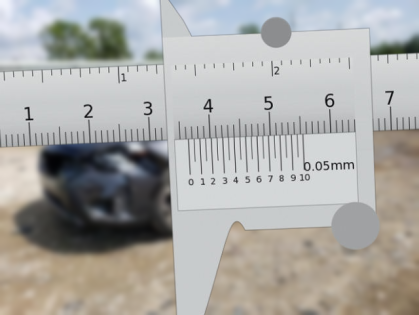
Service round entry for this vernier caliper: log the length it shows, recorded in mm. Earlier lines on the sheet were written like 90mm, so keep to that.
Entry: 36.4mm
